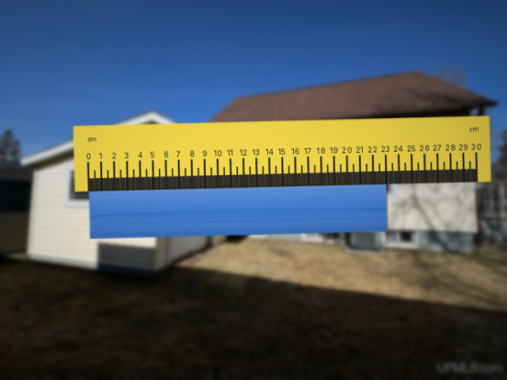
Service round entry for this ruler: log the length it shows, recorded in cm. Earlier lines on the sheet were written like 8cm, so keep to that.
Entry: 23cm
